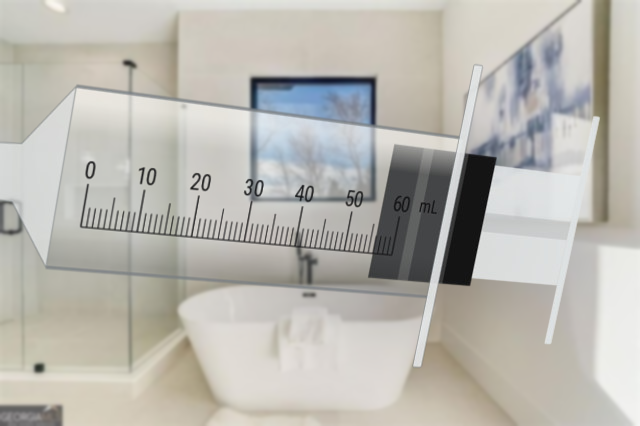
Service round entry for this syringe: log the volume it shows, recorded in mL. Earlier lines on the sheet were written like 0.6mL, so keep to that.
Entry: 56mL
